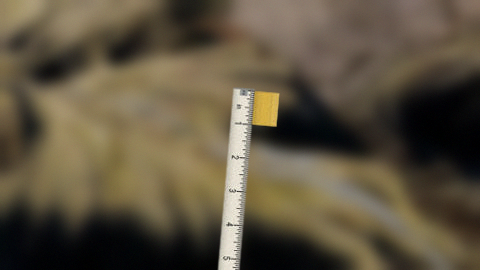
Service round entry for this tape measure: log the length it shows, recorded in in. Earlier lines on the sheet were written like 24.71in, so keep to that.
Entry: 1in
